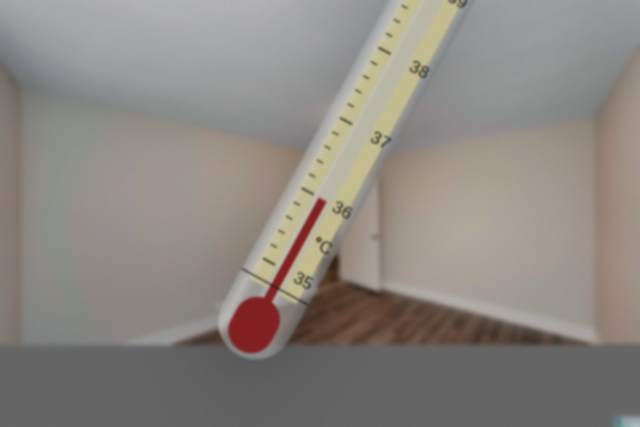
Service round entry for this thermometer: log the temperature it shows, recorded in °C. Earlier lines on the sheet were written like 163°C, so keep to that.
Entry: 36°C
